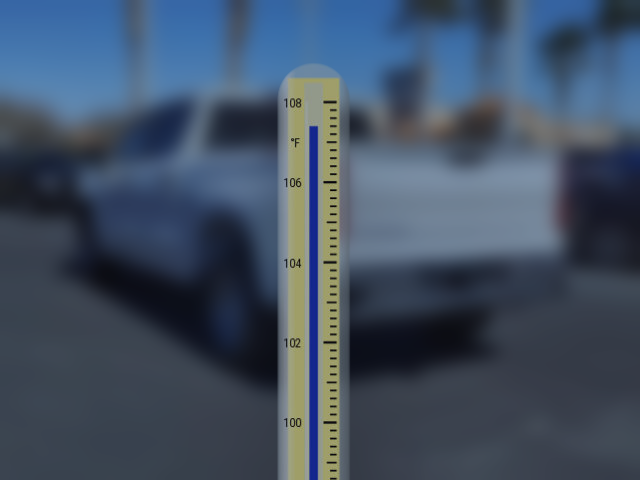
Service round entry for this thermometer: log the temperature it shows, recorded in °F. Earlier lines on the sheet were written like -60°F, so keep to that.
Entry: 107.4°F
